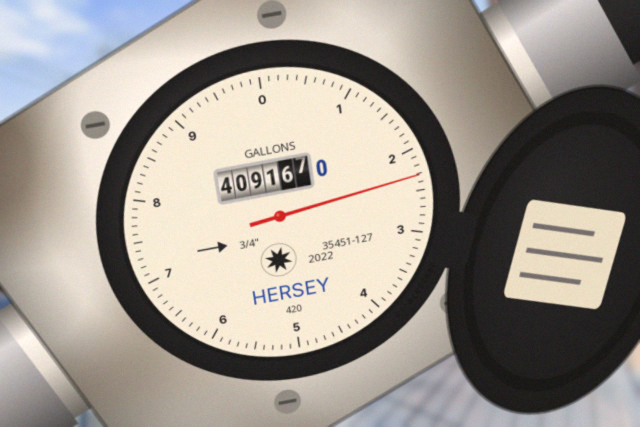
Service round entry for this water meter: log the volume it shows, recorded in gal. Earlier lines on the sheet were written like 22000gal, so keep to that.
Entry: 4091672.3gal
